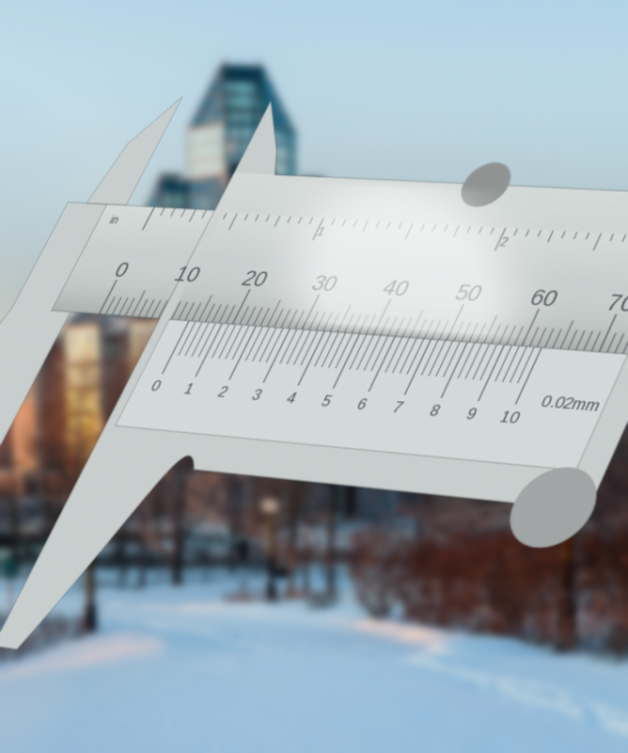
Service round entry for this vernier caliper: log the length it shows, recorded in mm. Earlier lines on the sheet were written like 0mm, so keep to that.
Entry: 13.6mm
